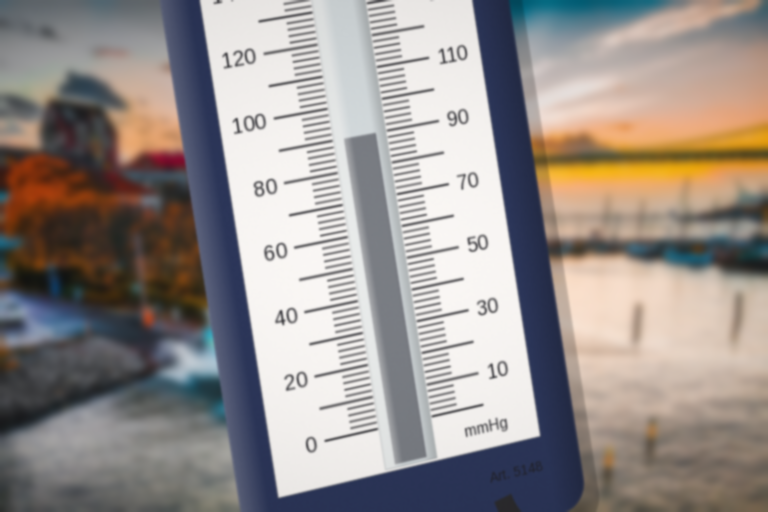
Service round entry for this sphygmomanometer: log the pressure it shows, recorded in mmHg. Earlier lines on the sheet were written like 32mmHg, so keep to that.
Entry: 90mmHg
